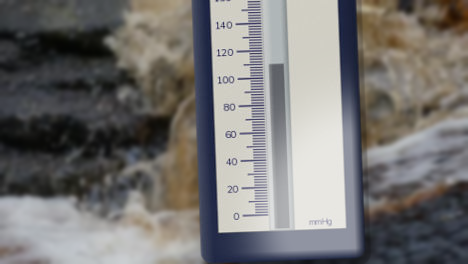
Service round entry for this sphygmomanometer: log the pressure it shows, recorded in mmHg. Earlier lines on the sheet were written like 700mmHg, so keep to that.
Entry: 110mmHg
